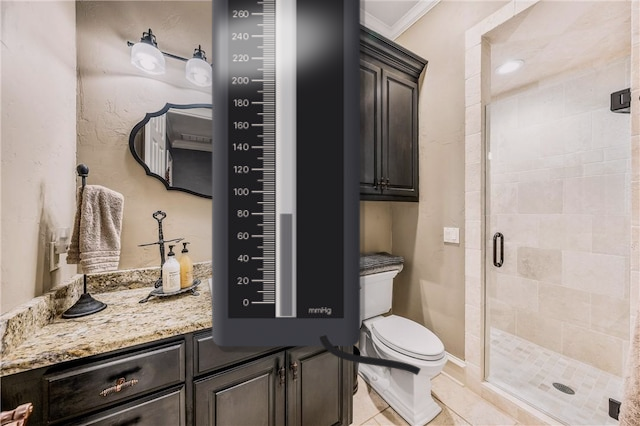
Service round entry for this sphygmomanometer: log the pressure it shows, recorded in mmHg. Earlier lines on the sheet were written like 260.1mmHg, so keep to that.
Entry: 80mmHg
